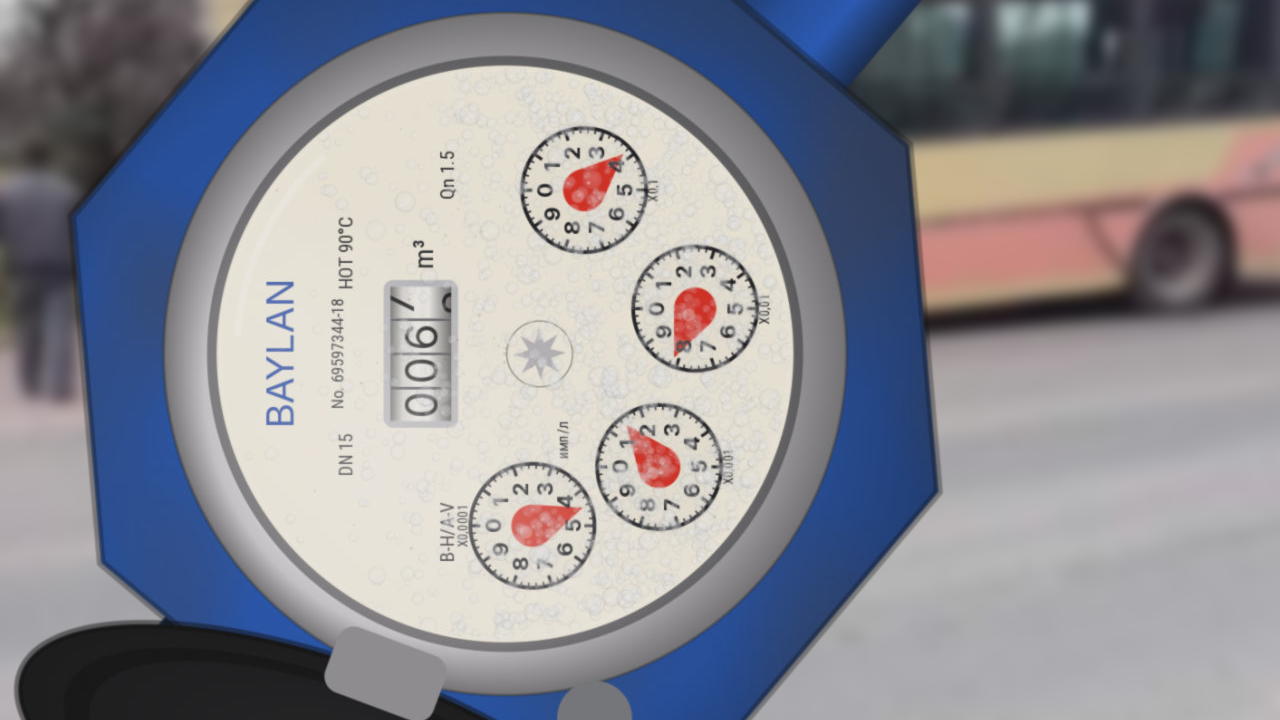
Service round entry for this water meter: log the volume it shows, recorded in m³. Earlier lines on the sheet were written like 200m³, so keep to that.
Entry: 67.3814m³
